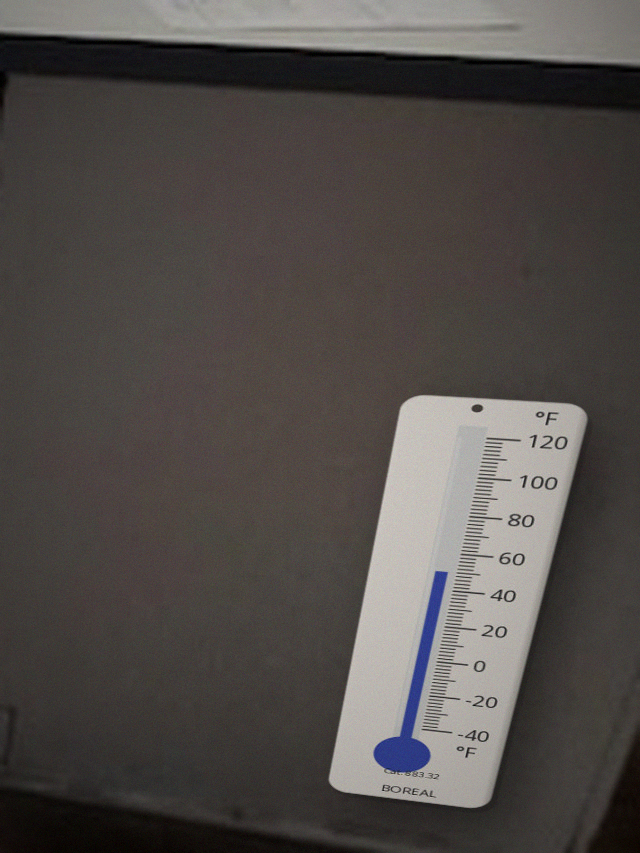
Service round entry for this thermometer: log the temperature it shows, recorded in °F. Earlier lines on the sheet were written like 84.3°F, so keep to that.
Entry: 50°F
